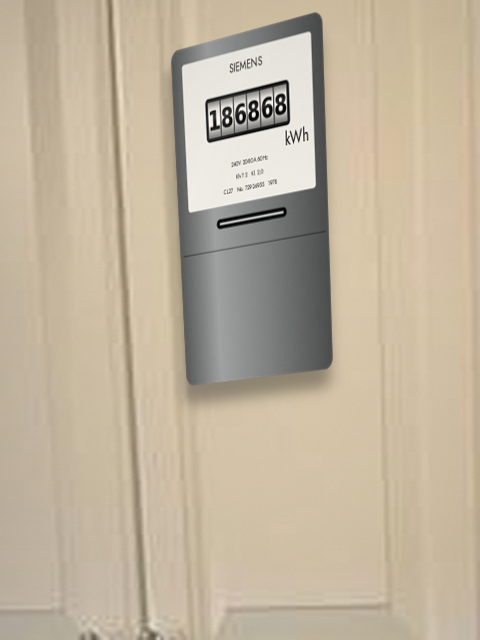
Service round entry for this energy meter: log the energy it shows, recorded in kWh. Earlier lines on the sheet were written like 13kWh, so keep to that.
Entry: 186868kWh
